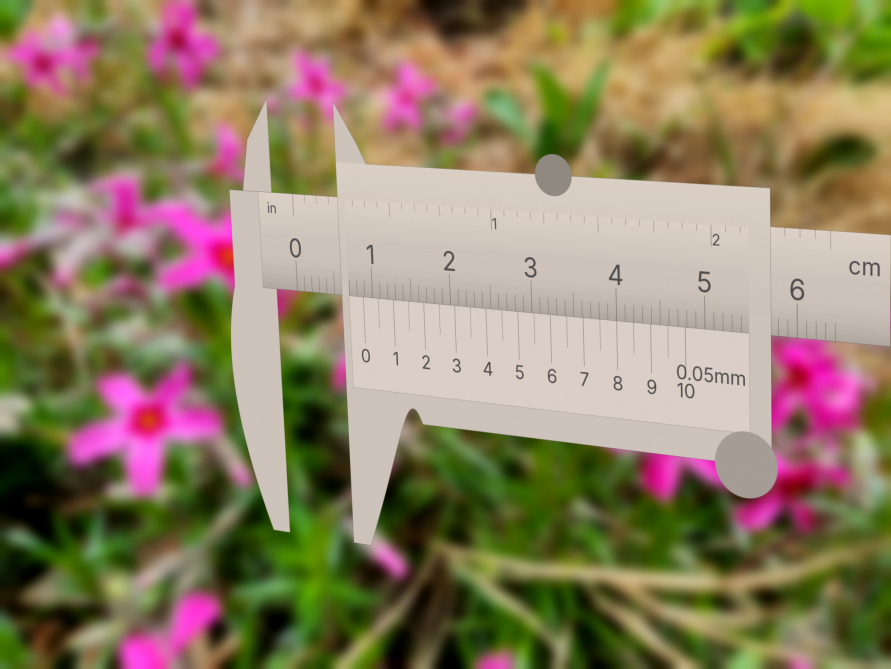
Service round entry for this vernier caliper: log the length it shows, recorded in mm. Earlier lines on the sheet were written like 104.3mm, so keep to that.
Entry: 8.8mm
